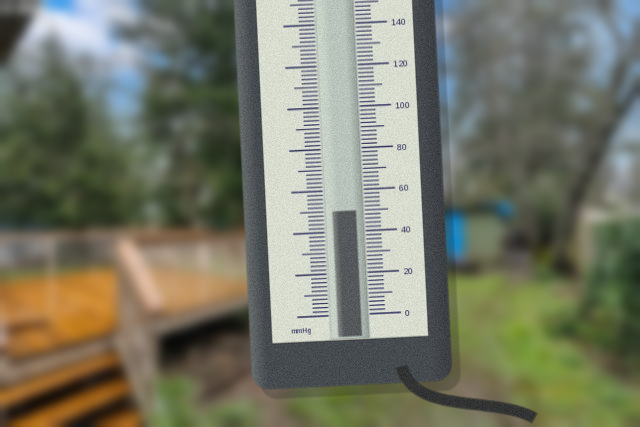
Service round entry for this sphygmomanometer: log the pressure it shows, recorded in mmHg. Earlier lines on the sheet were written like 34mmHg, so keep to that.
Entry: 50mmHg
